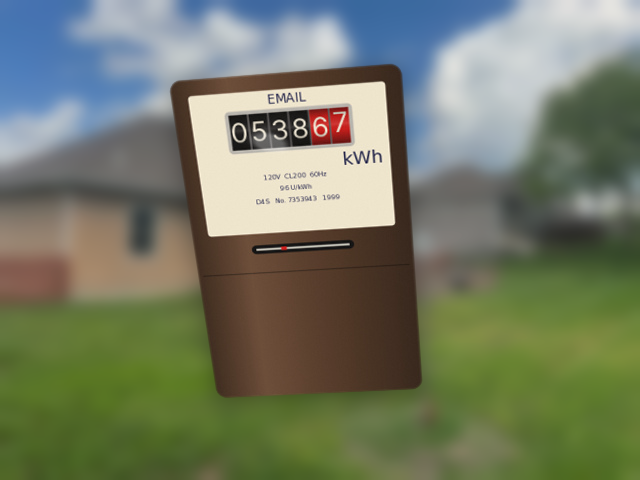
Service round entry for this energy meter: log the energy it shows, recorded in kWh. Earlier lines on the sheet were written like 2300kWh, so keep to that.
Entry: 538.67kWh
